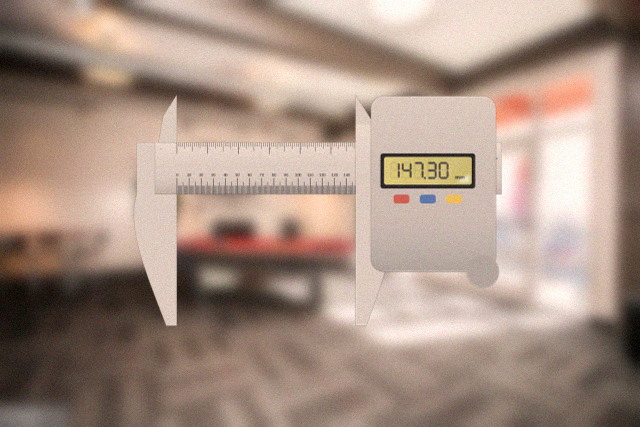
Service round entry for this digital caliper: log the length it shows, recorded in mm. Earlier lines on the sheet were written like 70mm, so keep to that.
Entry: 147.30mm
